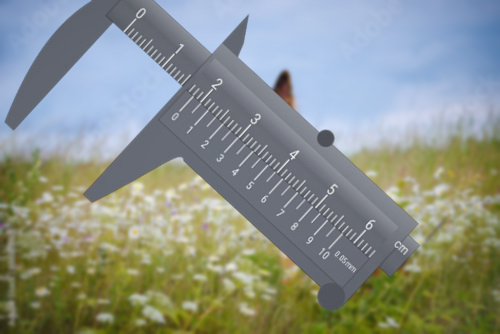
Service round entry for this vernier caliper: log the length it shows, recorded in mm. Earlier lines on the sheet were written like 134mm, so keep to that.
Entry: 18.2mm
